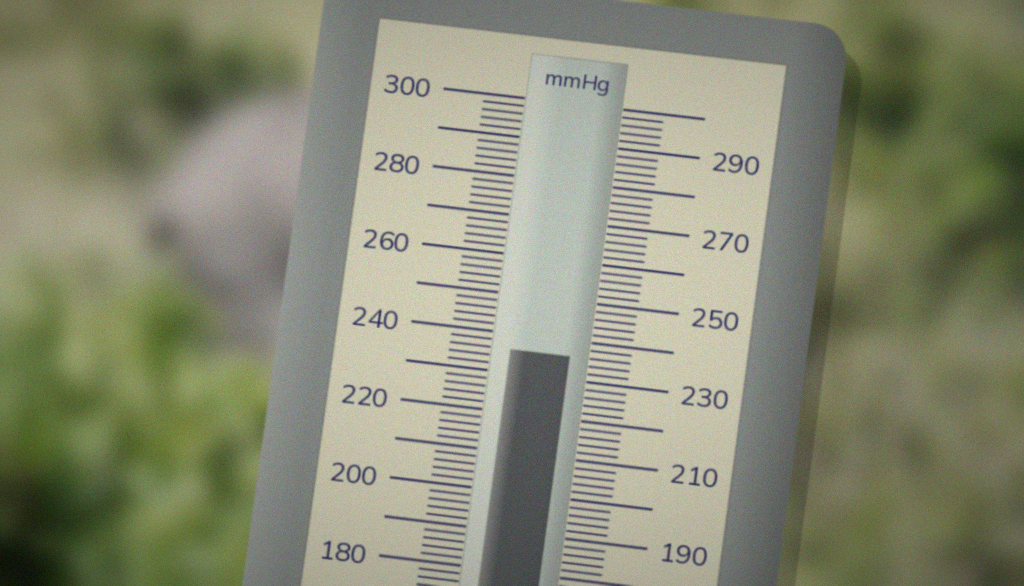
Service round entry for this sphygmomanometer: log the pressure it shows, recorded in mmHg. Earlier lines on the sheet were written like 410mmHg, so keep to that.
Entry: 236mmHg
